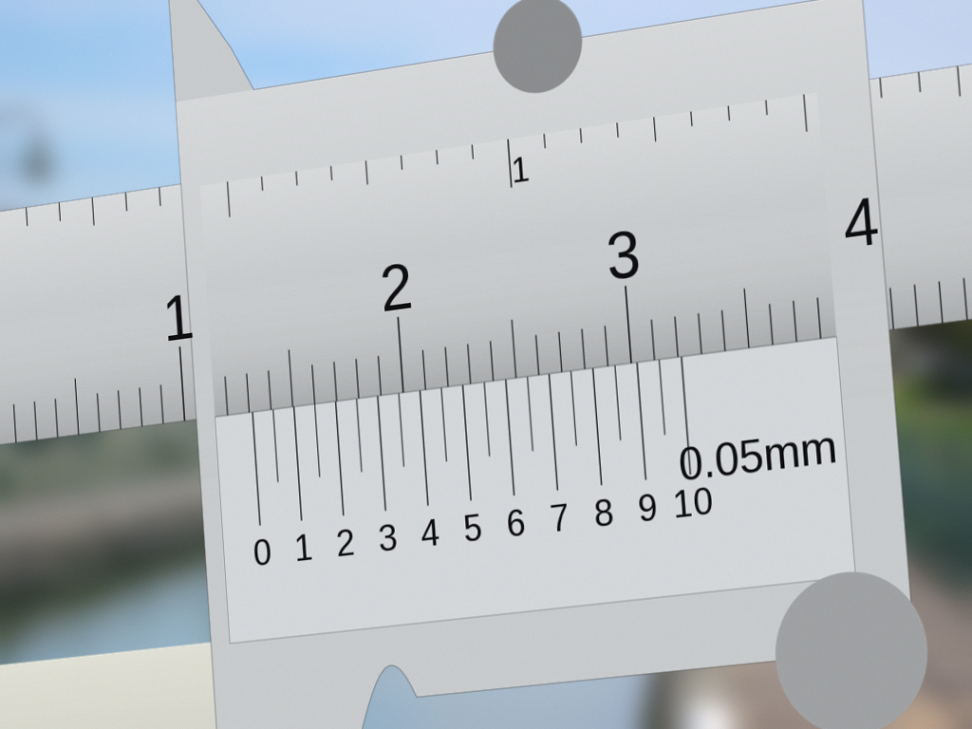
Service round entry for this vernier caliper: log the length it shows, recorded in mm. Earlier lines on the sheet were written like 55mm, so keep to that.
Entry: 13.15mm
